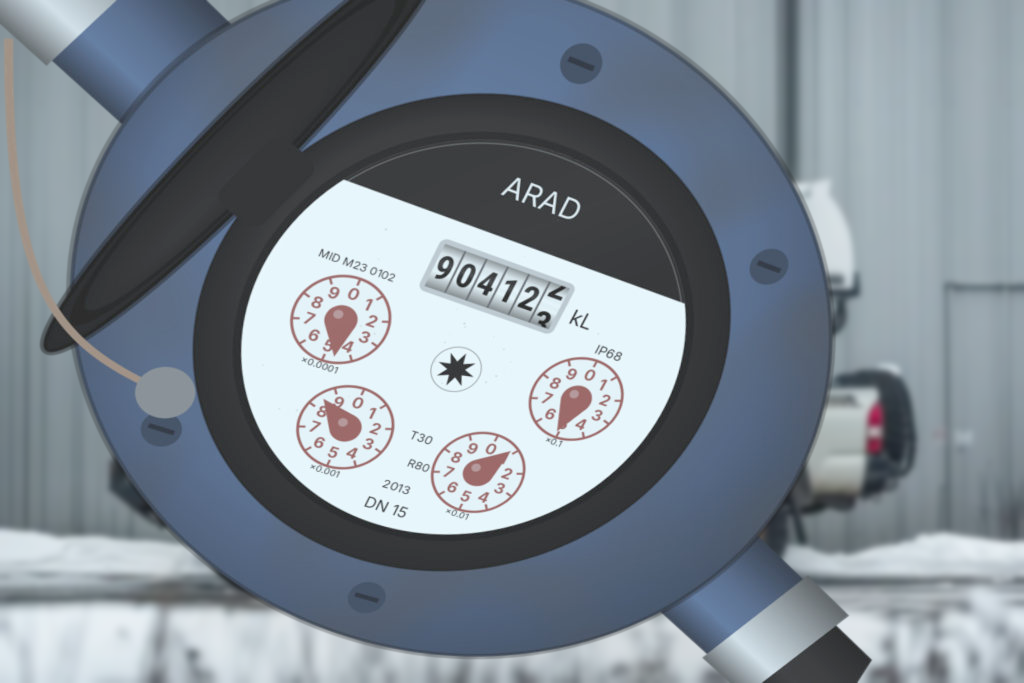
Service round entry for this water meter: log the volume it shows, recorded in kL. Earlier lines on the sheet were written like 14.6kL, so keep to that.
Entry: 904122.5084kL
